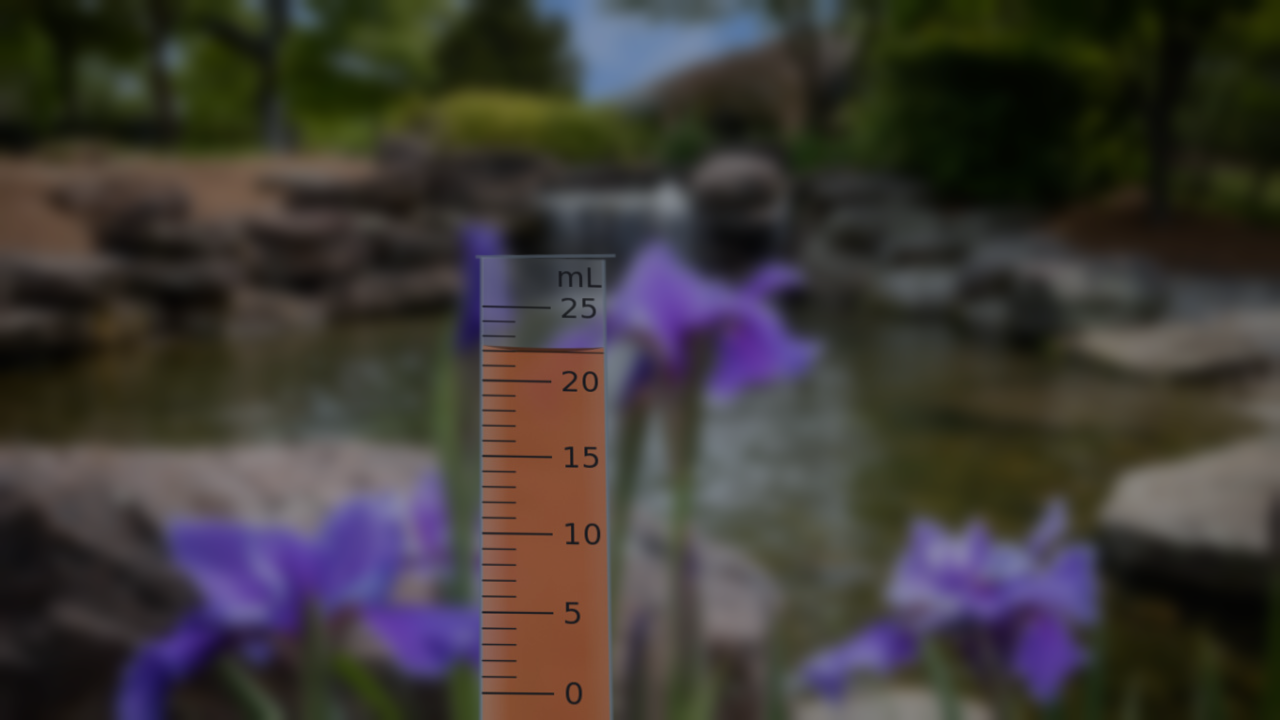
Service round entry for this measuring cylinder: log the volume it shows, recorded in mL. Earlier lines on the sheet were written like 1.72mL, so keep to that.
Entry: 22mL
